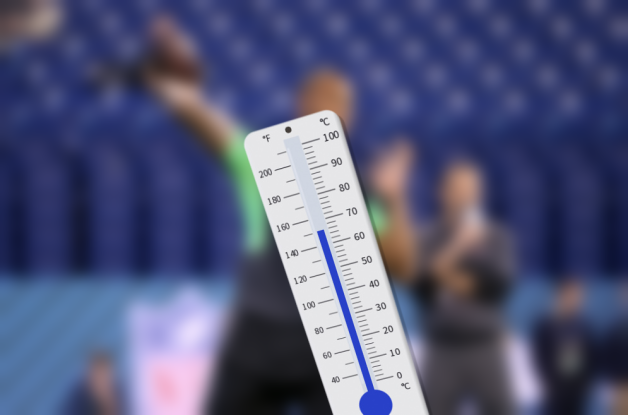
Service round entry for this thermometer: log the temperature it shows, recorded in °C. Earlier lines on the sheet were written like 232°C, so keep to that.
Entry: 66°C
